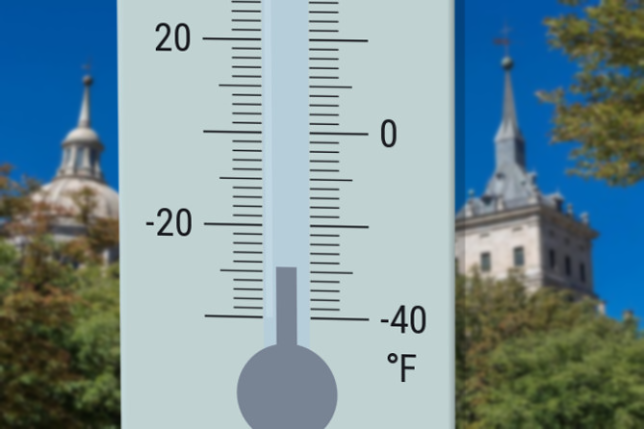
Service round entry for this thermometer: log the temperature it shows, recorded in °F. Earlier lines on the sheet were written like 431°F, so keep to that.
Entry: -29°F
